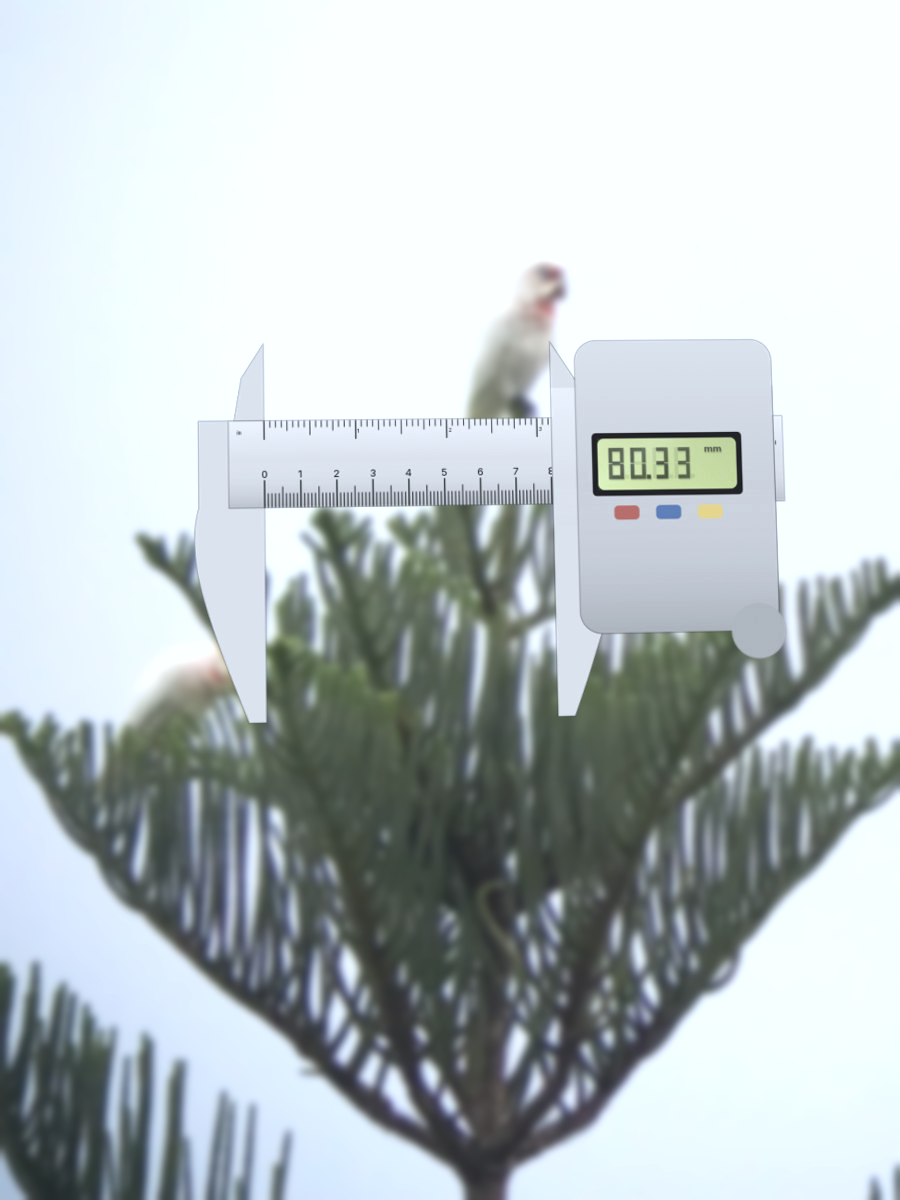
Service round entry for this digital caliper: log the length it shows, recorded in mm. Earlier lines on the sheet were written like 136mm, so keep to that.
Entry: 80.33mm
